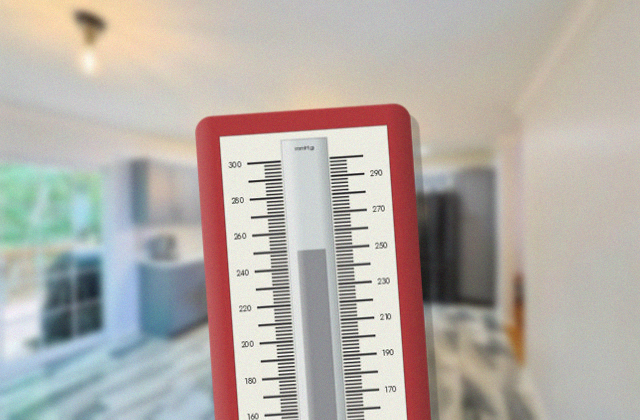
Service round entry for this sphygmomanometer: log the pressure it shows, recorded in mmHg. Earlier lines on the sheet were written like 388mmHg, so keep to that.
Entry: 250mmHg
